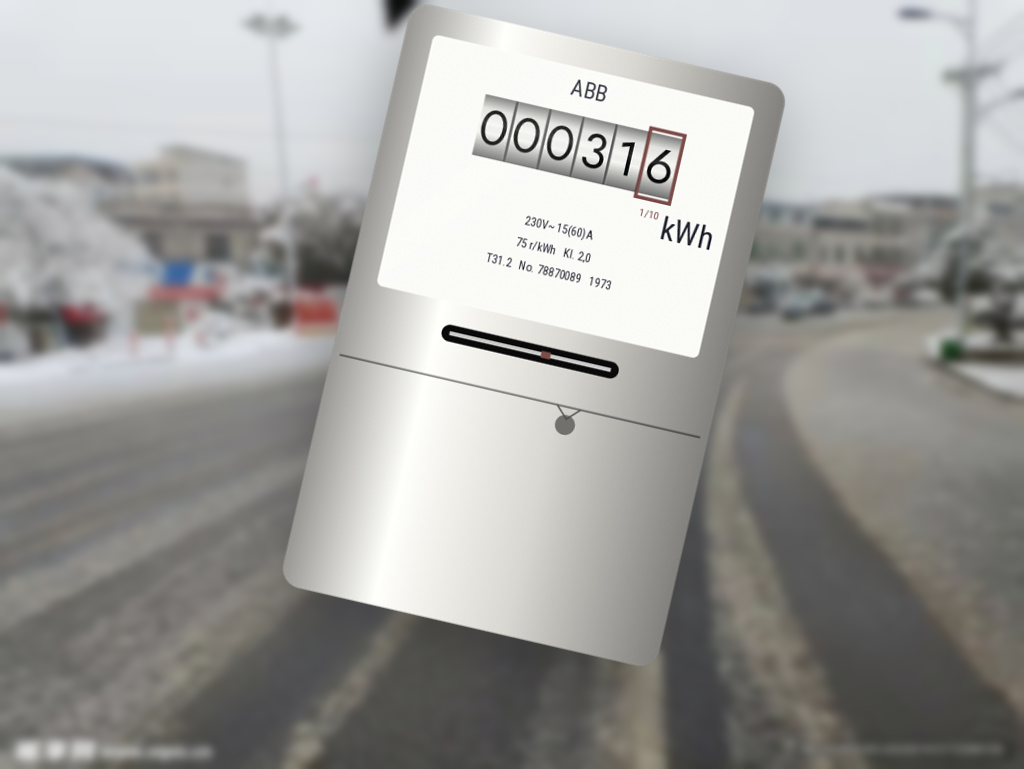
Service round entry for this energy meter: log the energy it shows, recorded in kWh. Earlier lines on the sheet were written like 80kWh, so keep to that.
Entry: 31.6kWh
